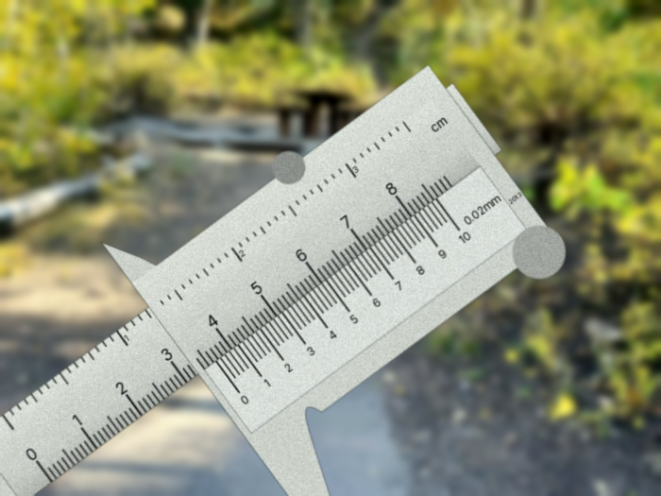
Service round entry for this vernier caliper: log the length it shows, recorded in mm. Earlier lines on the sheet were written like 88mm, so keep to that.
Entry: 36.5mm
